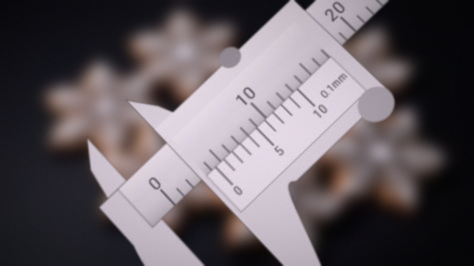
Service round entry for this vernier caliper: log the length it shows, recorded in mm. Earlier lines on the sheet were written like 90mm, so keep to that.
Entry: 4.4mm
